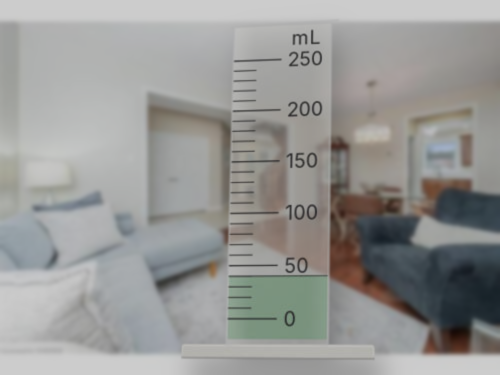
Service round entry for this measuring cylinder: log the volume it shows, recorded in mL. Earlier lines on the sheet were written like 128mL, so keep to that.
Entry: 40mL
